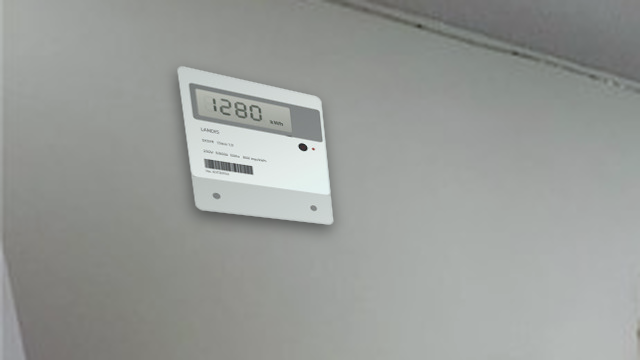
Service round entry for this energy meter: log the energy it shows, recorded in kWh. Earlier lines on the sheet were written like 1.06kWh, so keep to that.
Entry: 1280kWh
